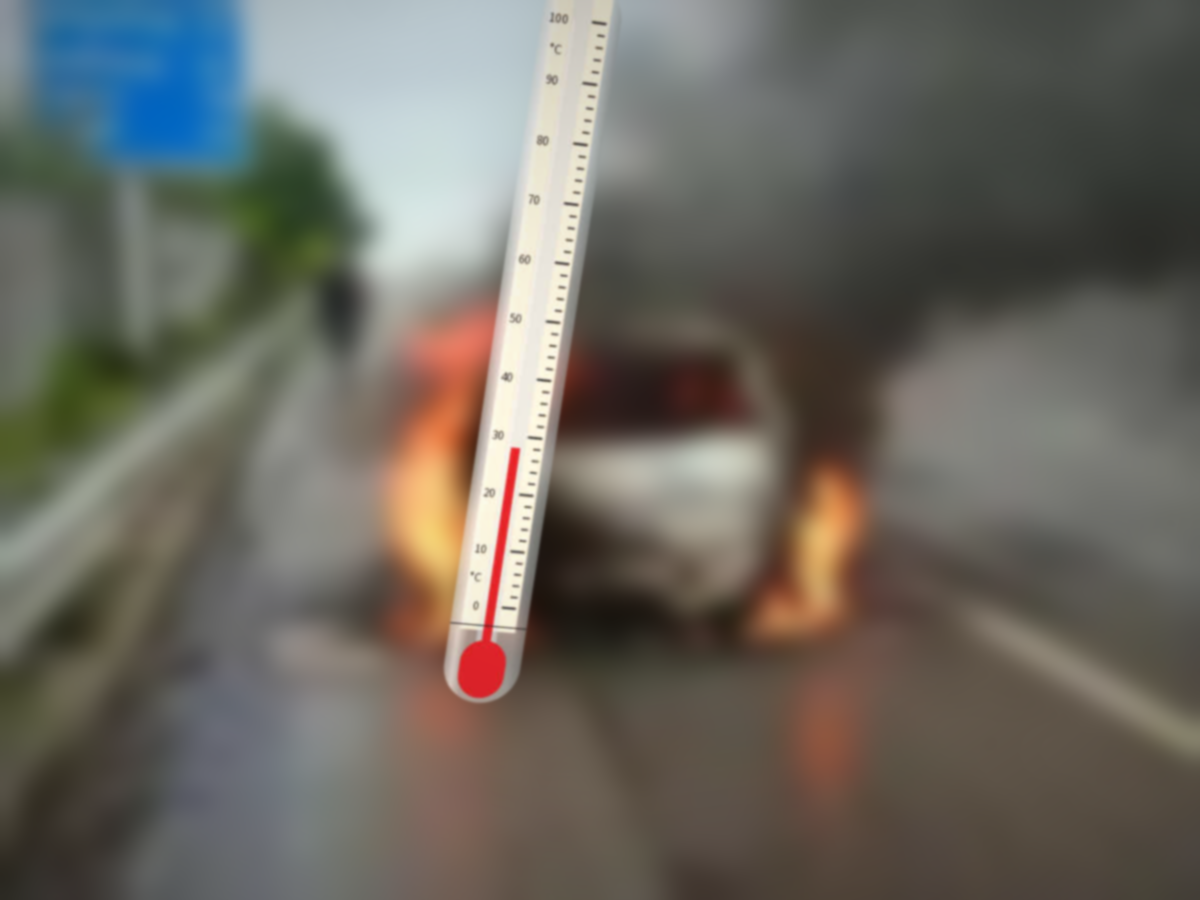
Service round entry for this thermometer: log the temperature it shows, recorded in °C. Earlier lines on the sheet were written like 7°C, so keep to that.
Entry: 28°C
